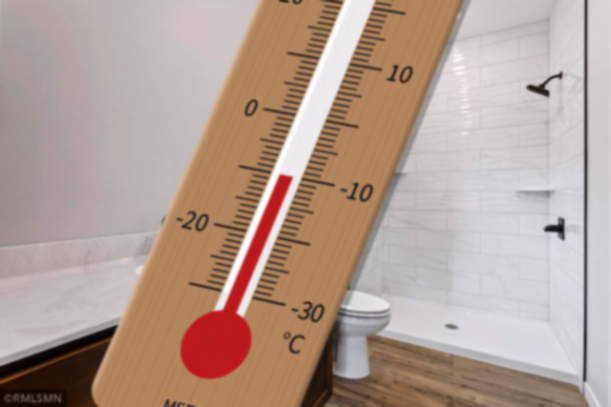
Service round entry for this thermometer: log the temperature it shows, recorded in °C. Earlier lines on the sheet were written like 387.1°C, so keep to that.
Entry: -10°C
